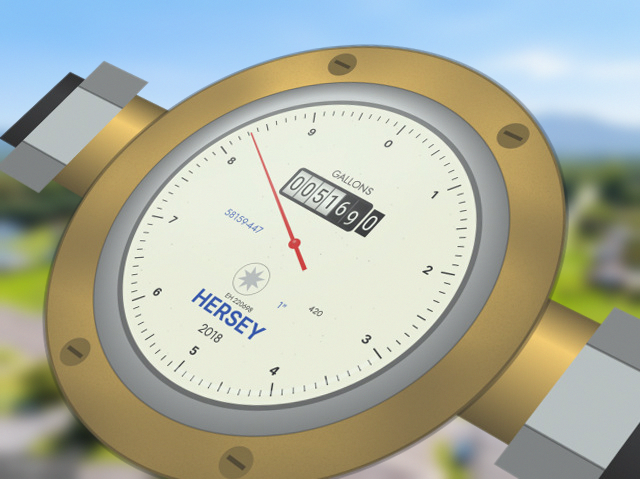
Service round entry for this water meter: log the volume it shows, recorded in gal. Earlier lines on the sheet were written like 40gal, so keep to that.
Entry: 51688.3gal
